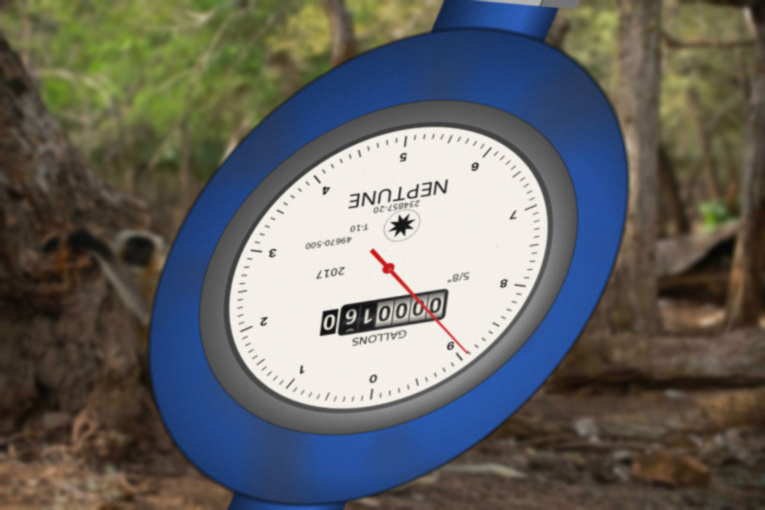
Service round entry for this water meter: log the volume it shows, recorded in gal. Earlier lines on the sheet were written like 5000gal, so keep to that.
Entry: 158.9gal
